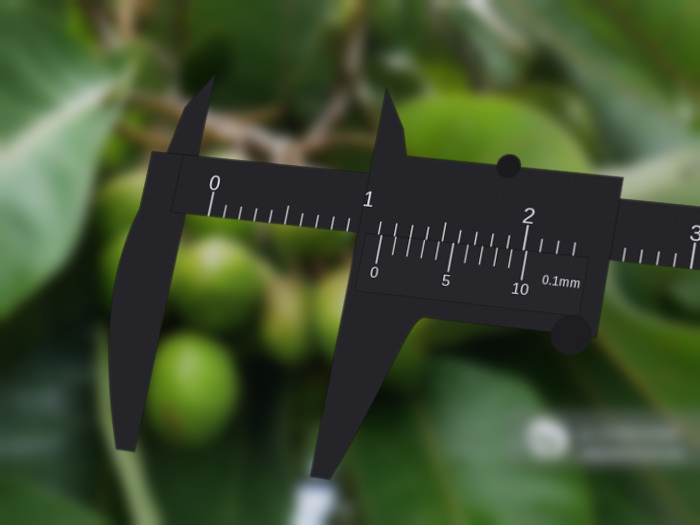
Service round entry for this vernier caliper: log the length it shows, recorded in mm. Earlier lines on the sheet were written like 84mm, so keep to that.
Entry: 11.2mm
